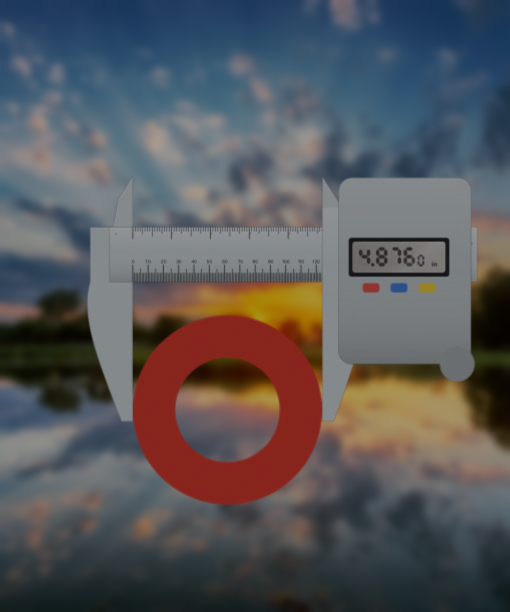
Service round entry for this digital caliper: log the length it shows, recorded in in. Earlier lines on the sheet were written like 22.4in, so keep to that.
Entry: 4.8760in
